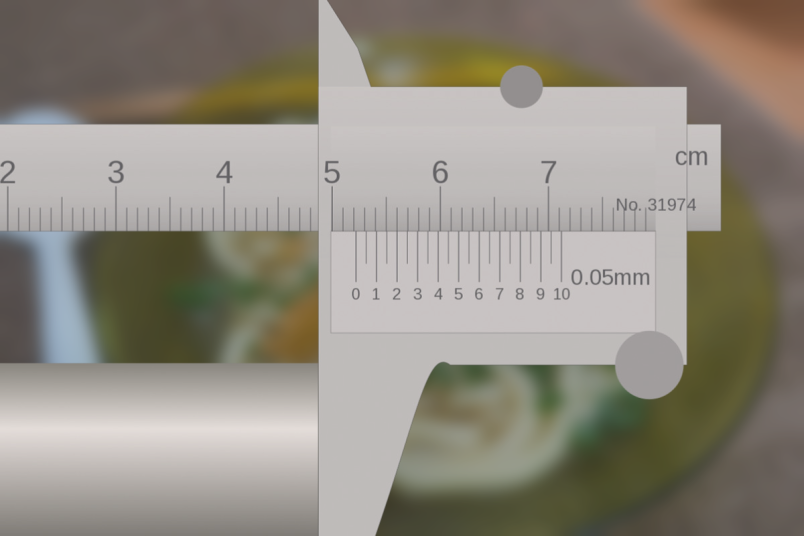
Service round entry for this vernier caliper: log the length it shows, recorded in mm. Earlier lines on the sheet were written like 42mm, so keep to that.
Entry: 52.2mm
